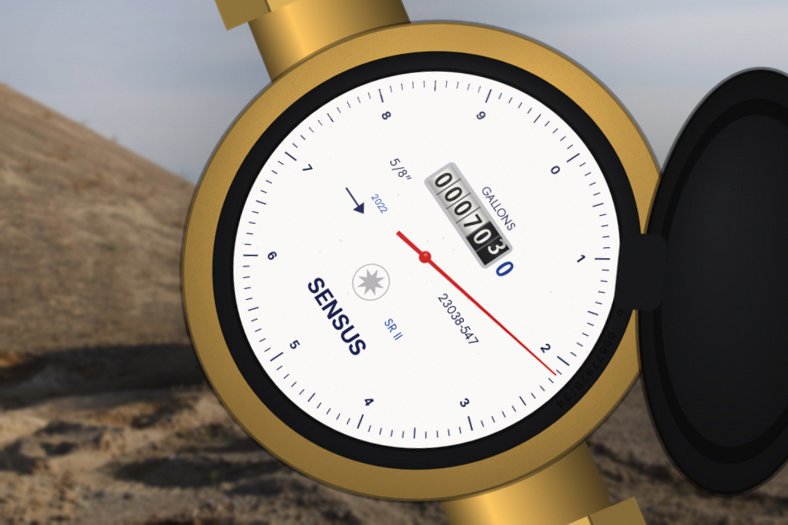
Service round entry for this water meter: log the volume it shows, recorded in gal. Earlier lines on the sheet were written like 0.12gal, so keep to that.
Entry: 7032.1gal
